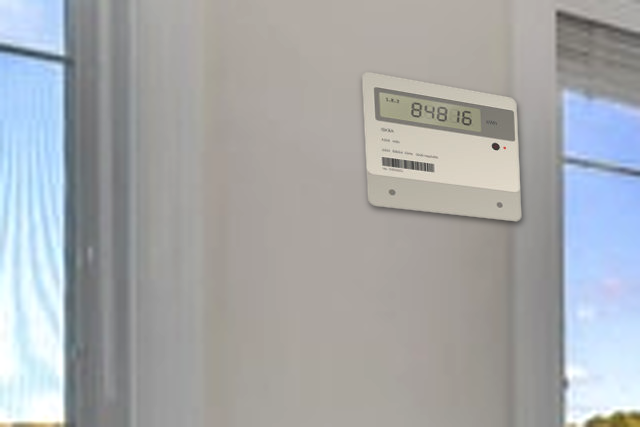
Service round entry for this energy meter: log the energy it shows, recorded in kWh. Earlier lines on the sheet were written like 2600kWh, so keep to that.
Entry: 84816kWh
